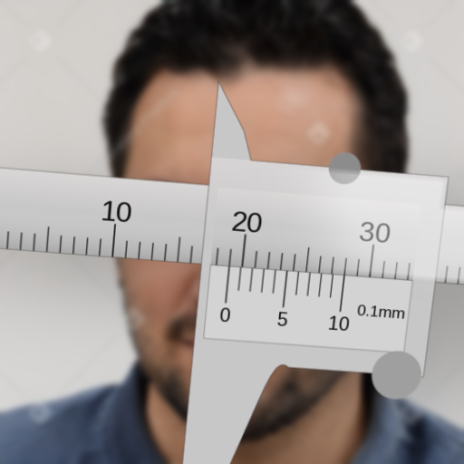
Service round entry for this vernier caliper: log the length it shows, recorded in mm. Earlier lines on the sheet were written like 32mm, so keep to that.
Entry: 19.0mm
